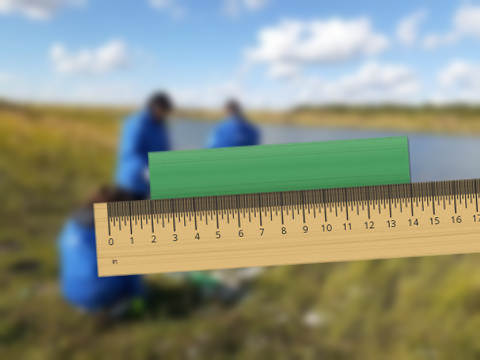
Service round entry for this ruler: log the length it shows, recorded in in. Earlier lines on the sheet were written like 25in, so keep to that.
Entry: 12in
